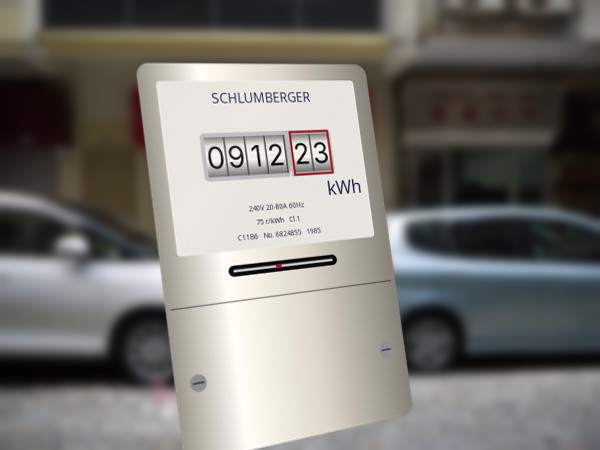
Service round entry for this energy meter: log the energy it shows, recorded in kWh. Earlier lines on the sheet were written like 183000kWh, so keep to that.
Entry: 912.23kWh
